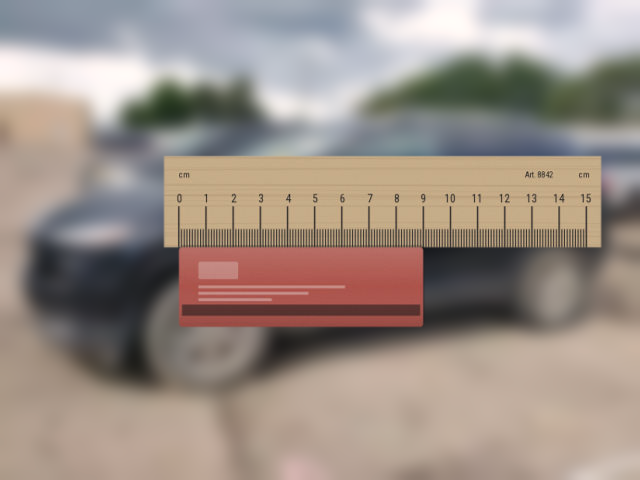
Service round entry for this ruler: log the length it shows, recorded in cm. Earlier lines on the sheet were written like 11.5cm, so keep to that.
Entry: 9cm
